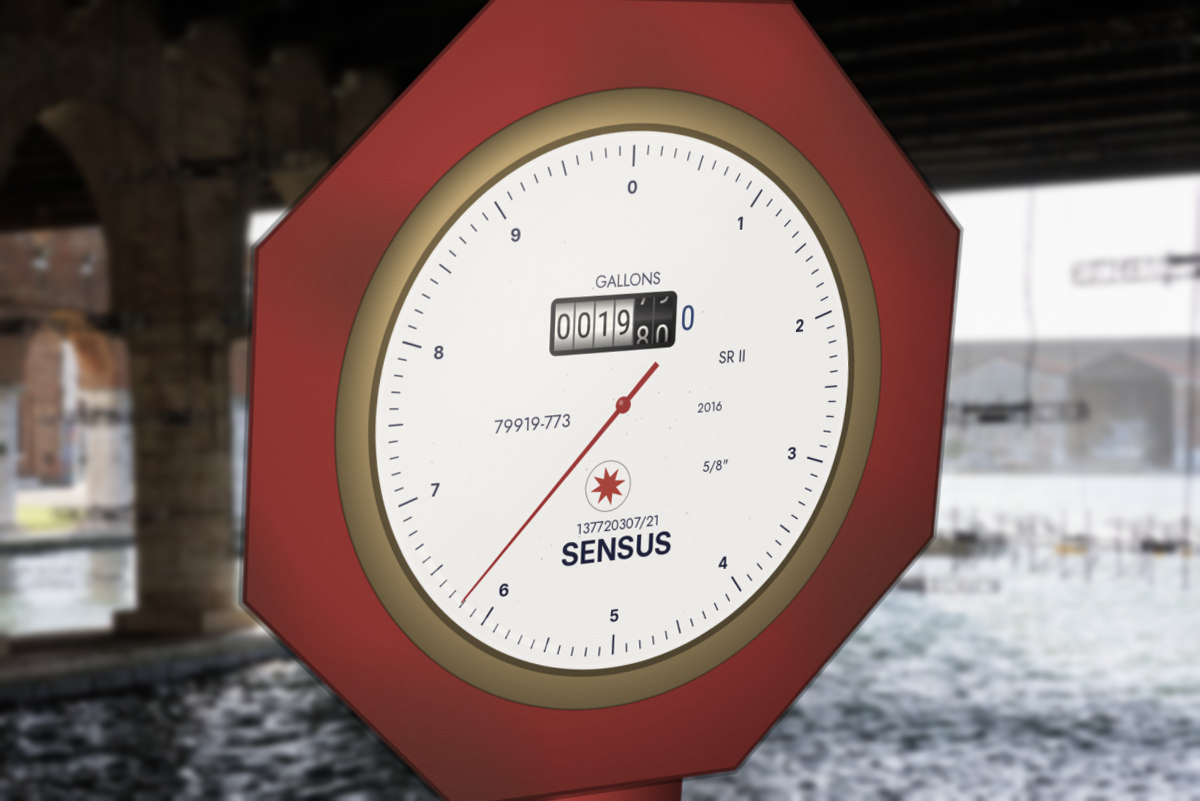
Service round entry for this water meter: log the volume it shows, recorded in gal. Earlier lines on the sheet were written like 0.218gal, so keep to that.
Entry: 19796.2gal
